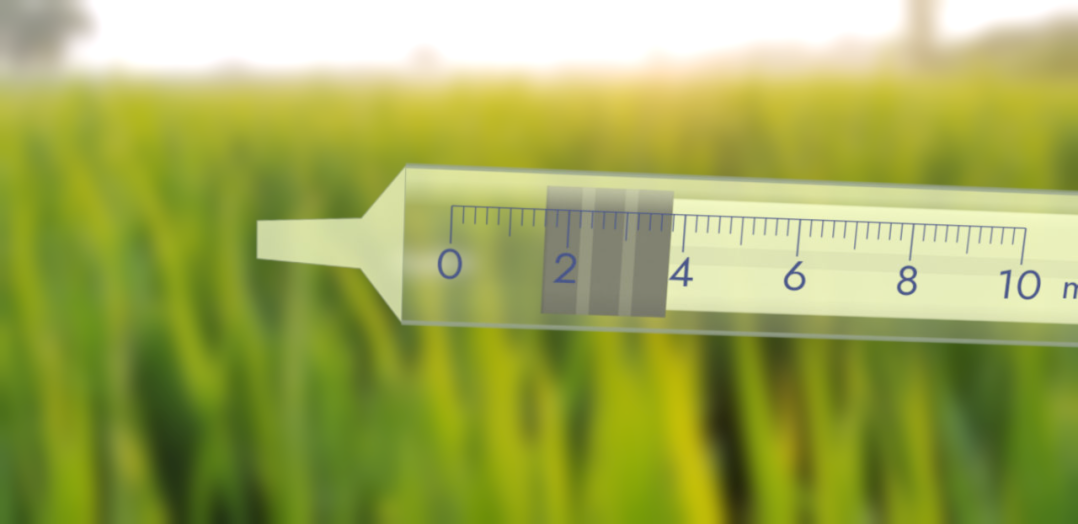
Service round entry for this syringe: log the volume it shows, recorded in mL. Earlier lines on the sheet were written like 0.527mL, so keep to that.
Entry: 1.6mL
